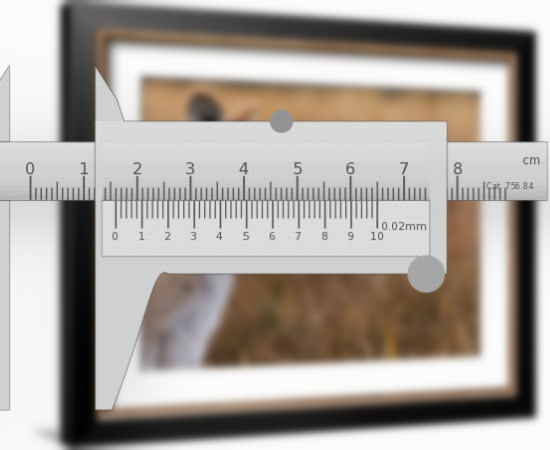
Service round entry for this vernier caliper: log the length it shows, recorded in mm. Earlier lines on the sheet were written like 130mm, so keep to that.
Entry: 16.0mm
